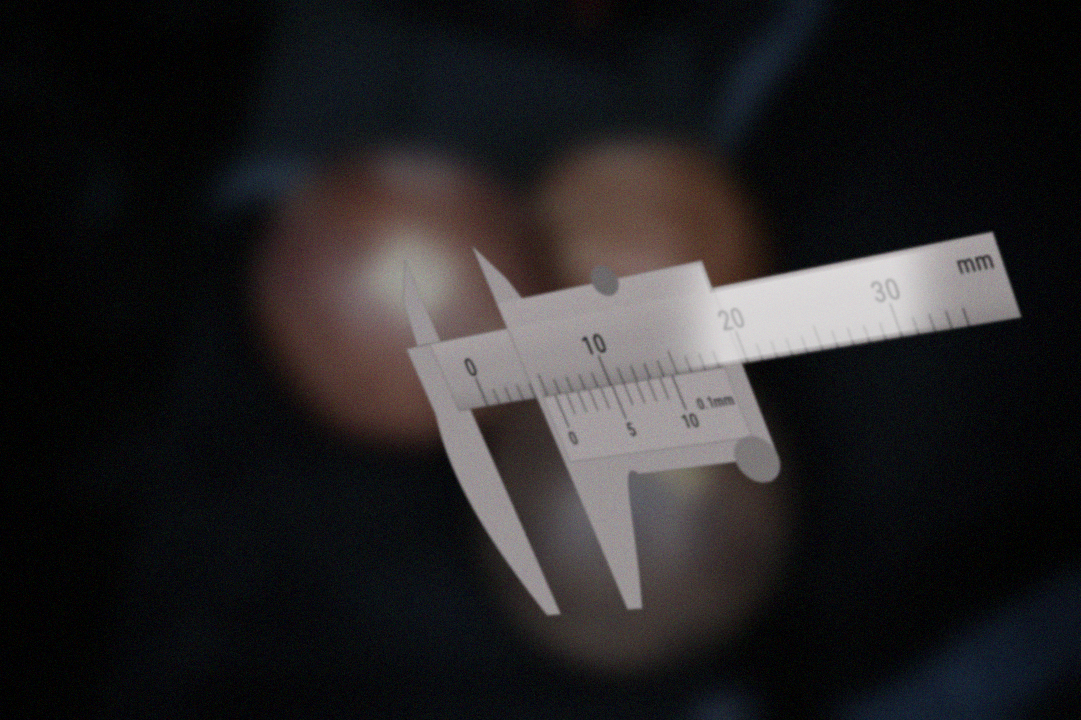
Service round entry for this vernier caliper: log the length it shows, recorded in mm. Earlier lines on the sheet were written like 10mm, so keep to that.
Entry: 5.6mm
